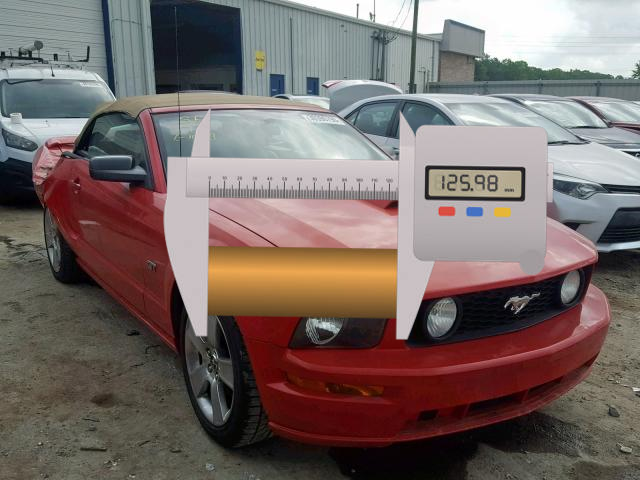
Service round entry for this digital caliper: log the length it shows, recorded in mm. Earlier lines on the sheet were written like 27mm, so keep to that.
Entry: 125.98mm
